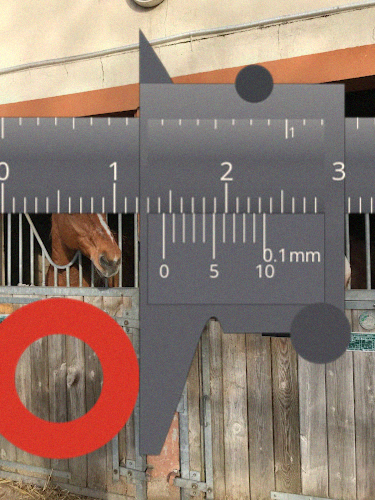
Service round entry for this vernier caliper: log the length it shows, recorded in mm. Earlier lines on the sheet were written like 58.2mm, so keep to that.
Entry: 14.4mm
